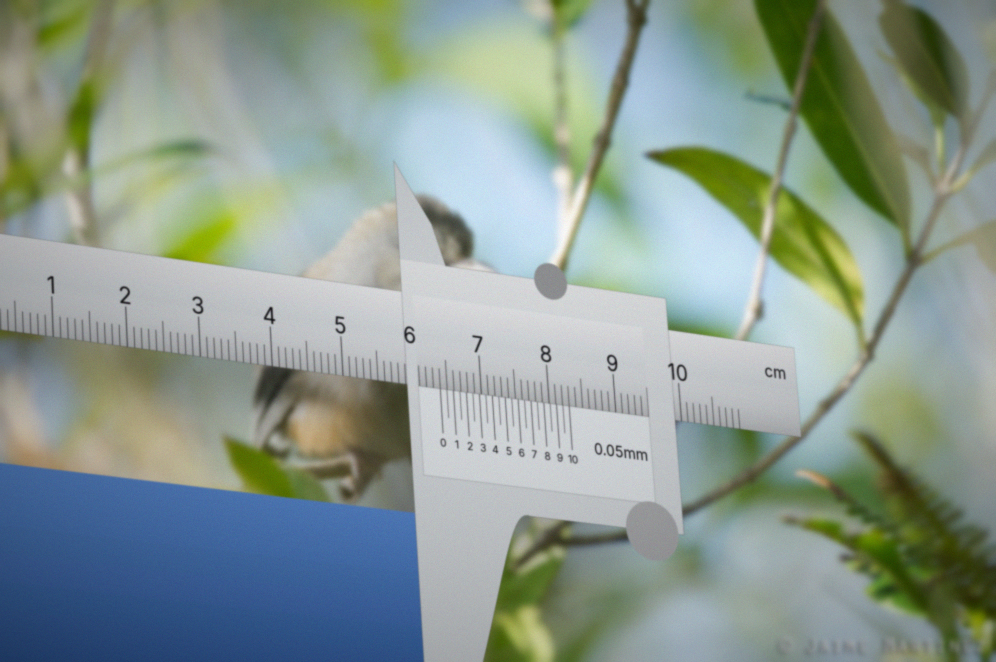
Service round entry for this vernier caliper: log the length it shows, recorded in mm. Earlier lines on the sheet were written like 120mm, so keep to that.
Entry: 64.0mm
